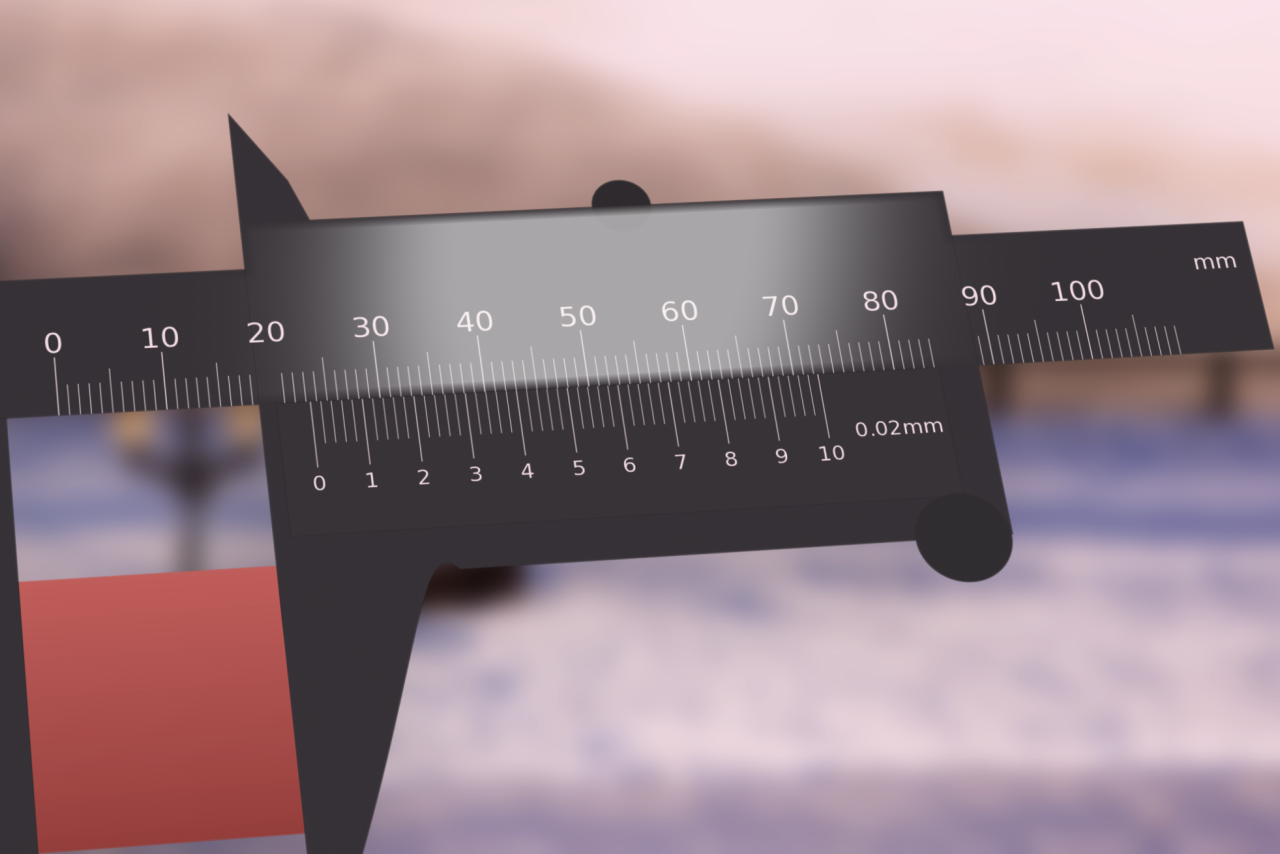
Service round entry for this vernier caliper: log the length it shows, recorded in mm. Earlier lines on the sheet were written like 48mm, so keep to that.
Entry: 23.4mm
